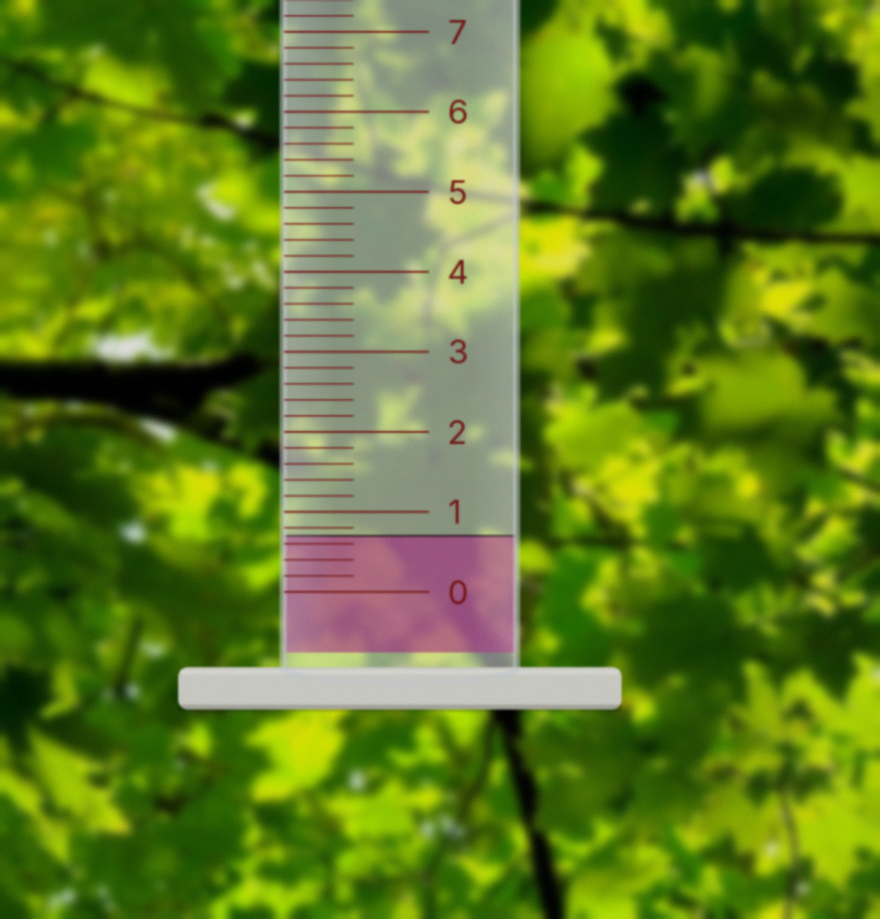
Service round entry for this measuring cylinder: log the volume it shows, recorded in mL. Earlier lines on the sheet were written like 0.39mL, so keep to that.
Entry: 0.7mL
